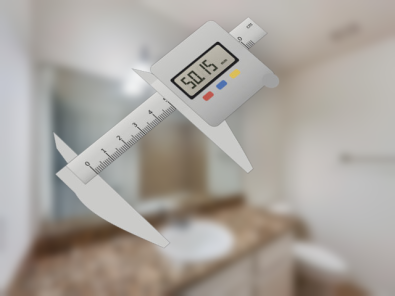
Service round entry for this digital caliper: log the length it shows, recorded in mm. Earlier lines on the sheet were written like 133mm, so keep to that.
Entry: 50.15mm
